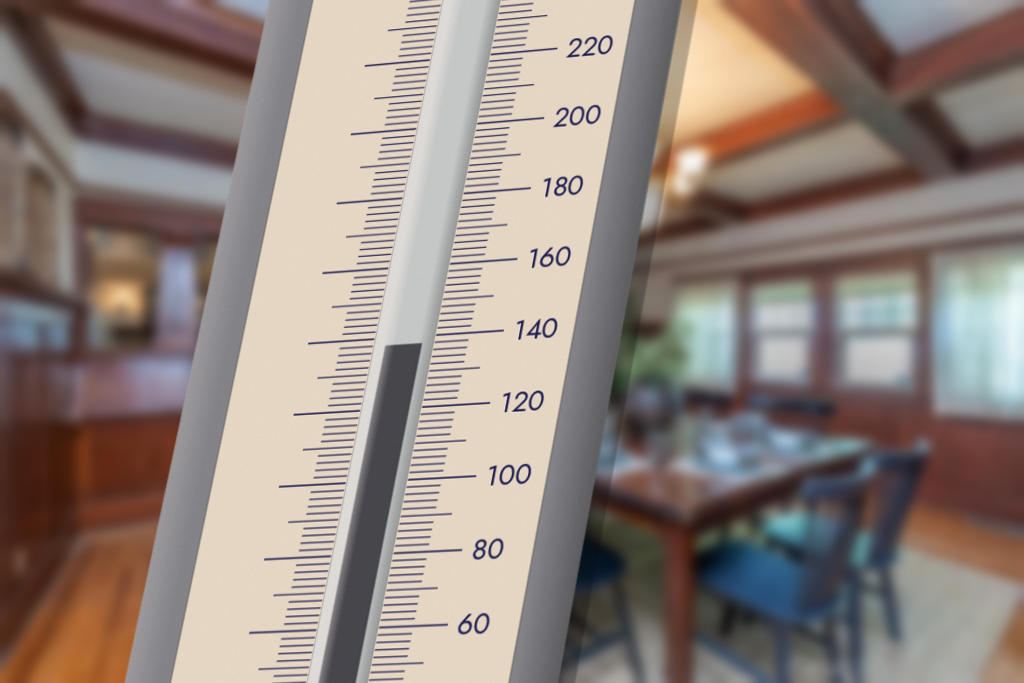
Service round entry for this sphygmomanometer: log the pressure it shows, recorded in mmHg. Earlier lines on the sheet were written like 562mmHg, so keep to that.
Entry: 138mmHg
